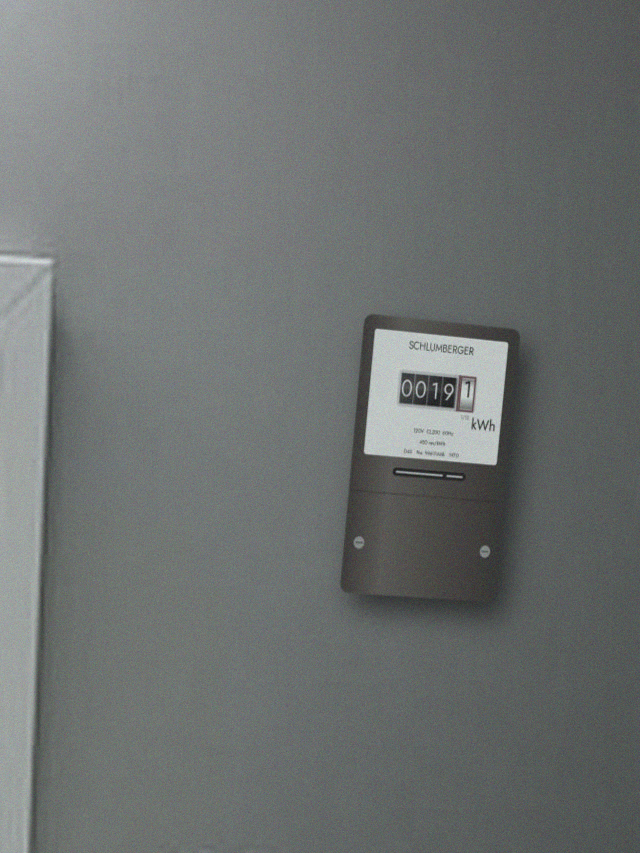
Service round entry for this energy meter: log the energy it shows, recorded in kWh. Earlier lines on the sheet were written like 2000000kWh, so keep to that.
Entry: 19.1kWh
